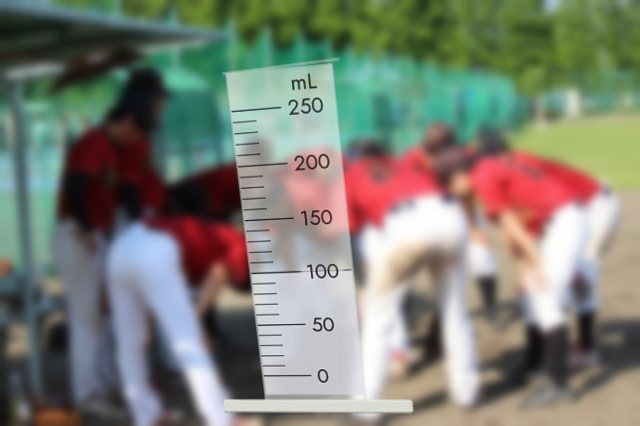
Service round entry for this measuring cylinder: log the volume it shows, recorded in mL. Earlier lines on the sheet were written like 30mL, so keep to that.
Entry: 100mL
